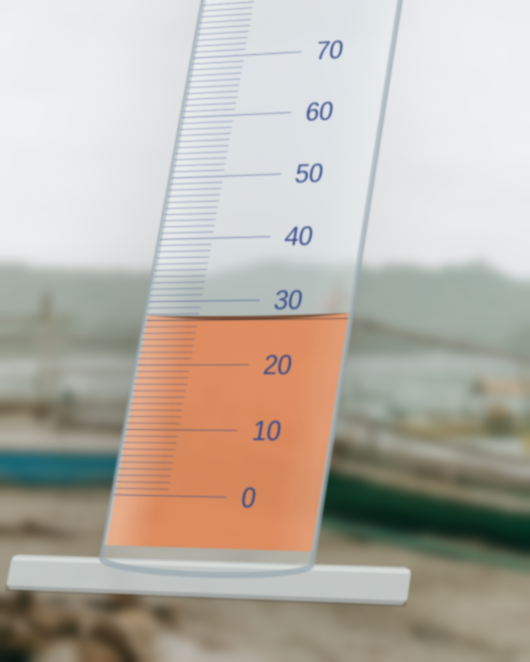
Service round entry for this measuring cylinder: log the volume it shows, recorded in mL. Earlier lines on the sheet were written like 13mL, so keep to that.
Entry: 27mL
